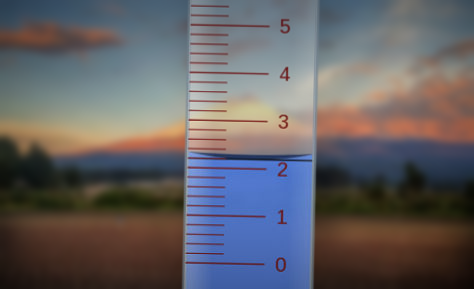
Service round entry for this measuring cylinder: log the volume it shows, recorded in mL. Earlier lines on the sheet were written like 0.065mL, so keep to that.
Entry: 2.2mL
